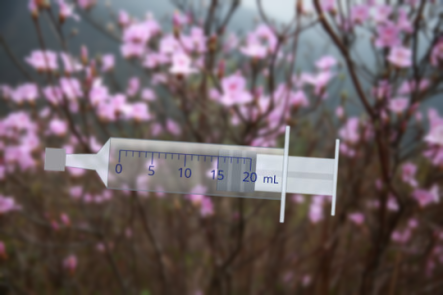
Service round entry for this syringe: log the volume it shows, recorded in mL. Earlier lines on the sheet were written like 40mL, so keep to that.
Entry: 15mL
